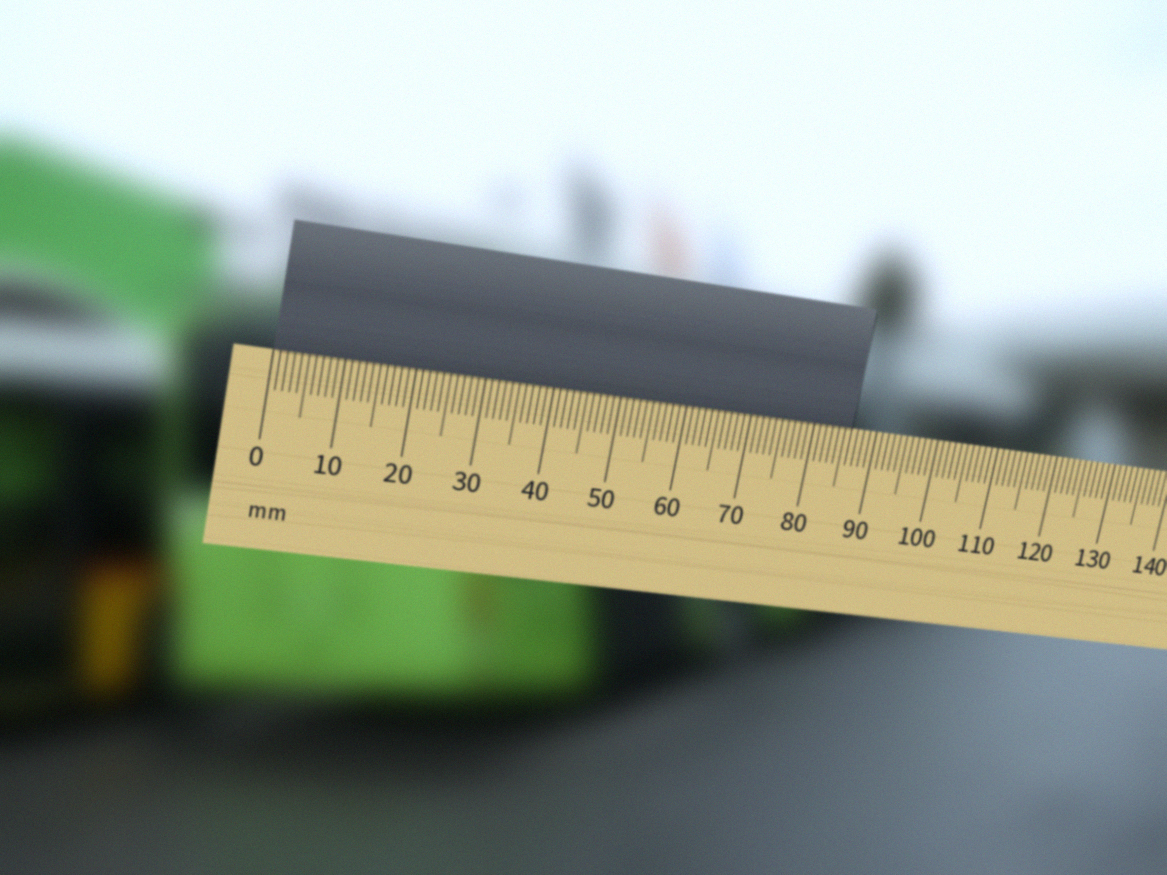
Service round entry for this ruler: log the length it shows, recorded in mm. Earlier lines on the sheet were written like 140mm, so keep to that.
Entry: 86mm
